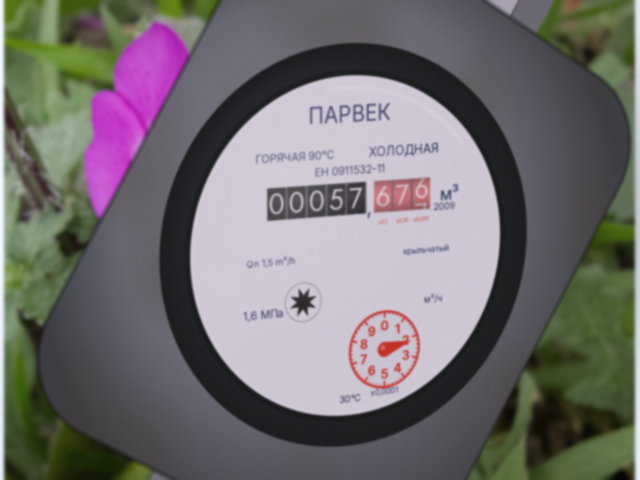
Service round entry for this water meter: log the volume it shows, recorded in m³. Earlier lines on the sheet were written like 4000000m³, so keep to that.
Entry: 57.6762m³
